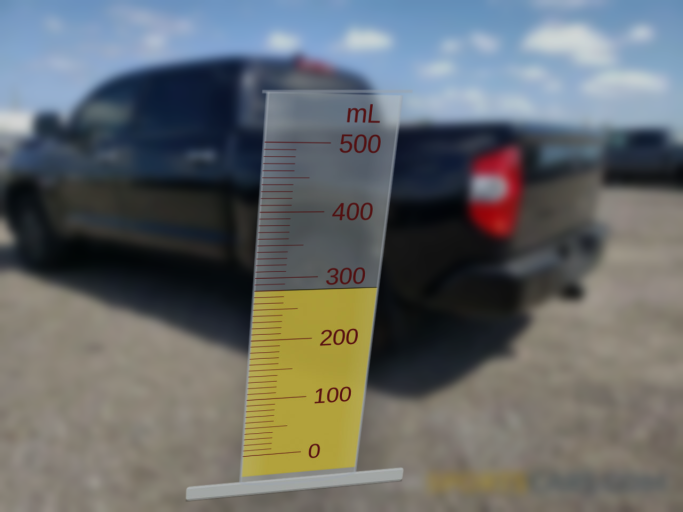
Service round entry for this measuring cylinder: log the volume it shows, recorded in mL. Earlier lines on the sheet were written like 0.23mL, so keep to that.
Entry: 280mL
